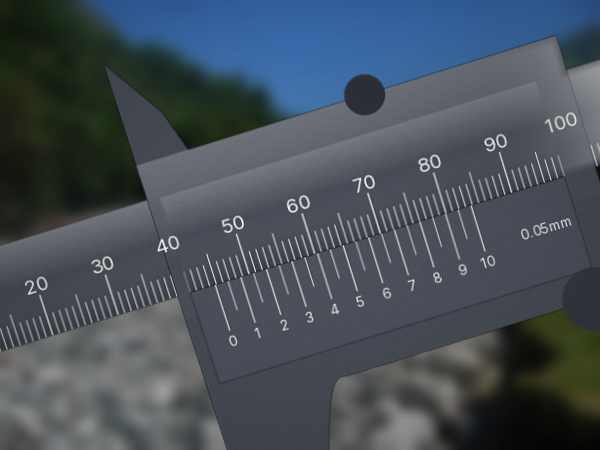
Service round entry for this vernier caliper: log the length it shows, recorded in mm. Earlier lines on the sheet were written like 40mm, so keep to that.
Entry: 44.8mm
